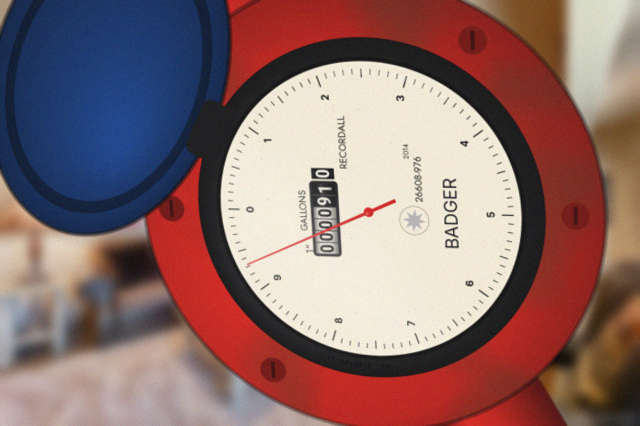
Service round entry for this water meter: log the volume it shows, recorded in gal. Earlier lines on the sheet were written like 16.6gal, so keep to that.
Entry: 909.3gal
